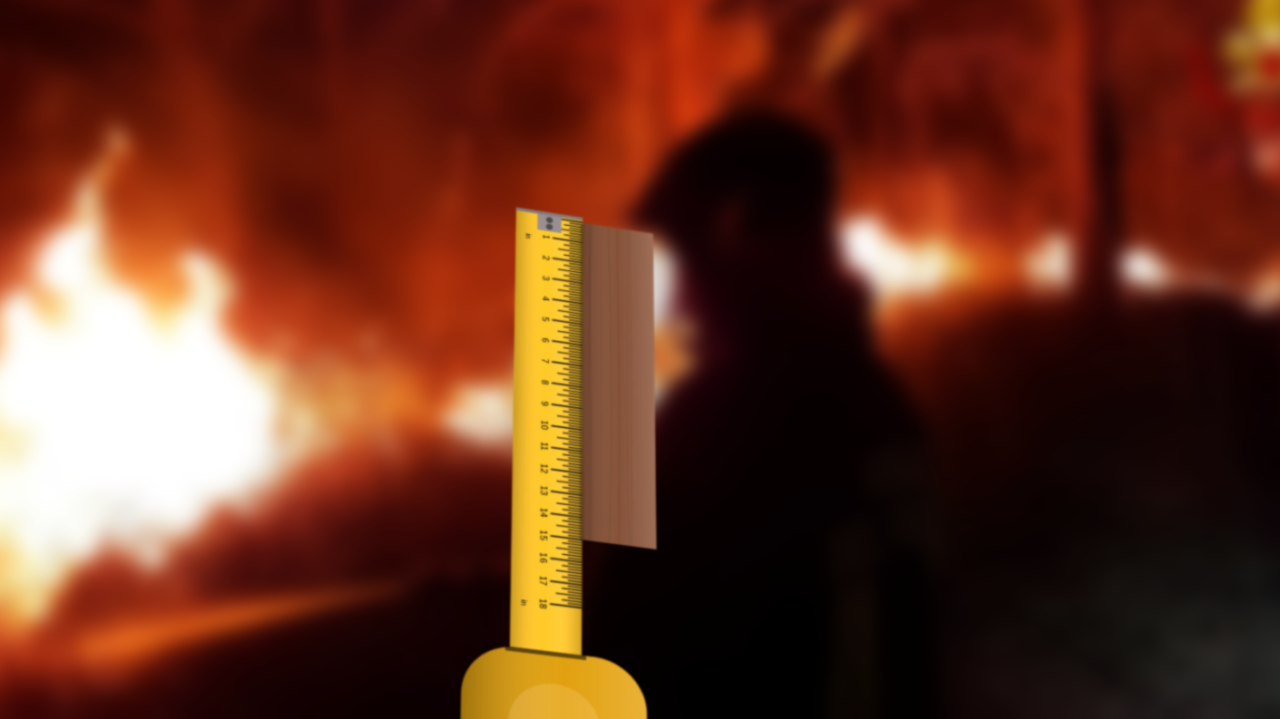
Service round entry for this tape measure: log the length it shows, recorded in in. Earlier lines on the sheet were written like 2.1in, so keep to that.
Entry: 15in
